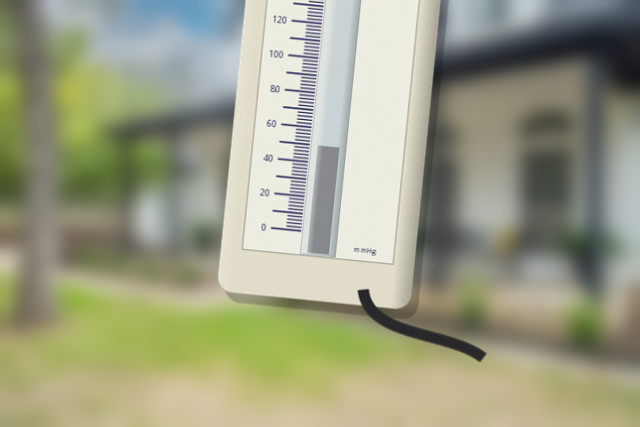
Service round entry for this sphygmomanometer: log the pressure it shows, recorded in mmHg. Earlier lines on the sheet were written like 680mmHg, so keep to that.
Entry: 50mmHg
